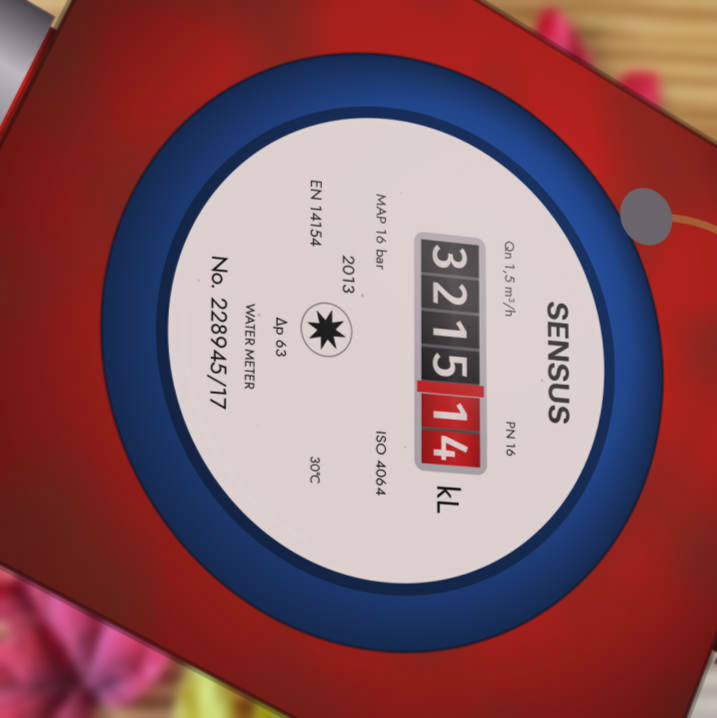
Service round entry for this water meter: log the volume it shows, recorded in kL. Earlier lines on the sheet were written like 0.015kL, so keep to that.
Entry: 3215.14kL
